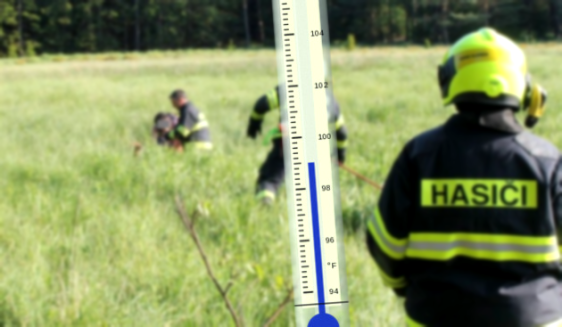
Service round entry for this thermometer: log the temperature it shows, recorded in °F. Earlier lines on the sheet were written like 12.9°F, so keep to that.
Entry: 99°F
